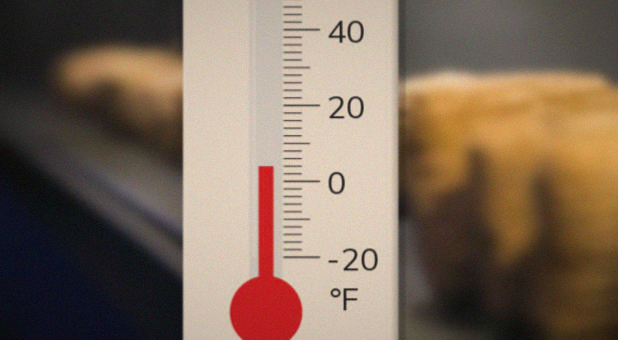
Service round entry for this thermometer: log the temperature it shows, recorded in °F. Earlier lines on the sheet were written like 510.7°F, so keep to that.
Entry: 4°F
